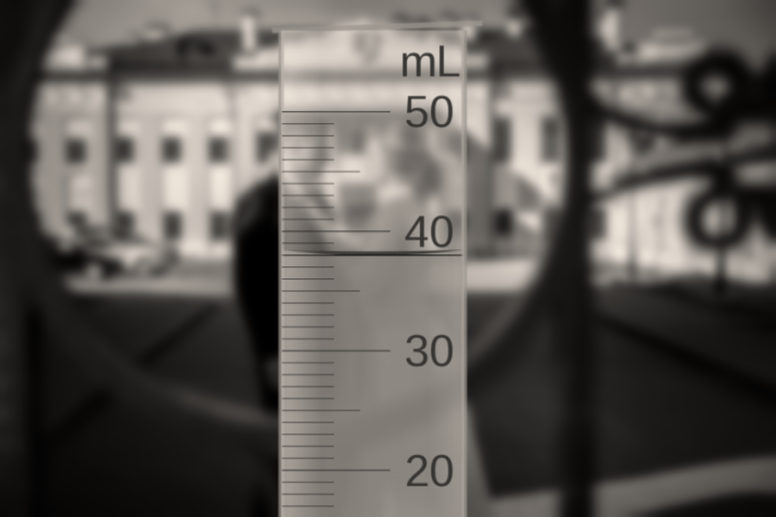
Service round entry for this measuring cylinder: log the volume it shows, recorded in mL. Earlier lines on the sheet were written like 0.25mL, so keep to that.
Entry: 38mL
